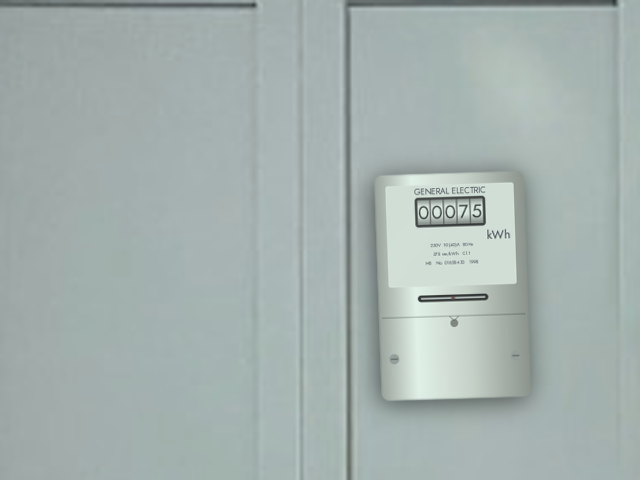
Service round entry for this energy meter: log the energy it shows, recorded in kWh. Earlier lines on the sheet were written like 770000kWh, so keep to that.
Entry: 75kWh
